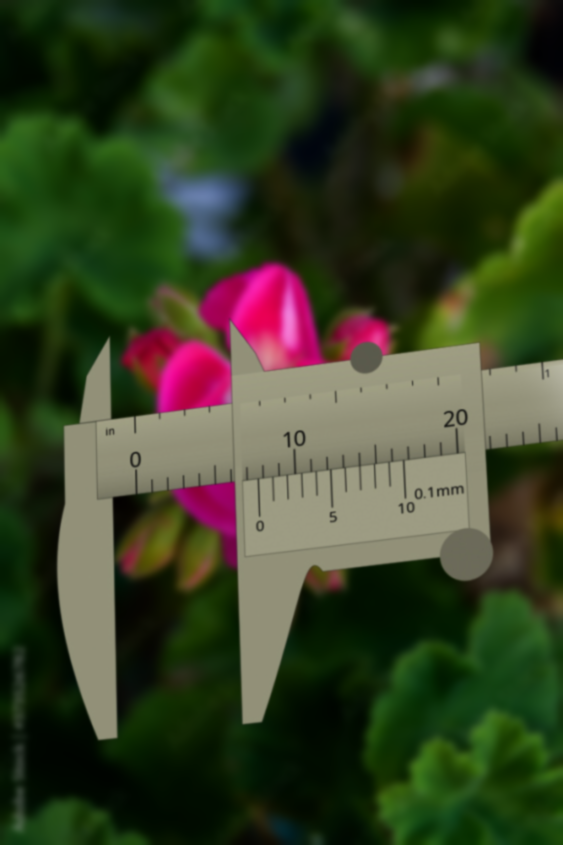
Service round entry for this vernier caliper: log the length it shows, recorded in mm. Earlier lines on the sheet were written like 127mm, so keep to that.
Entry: 7.7mm
